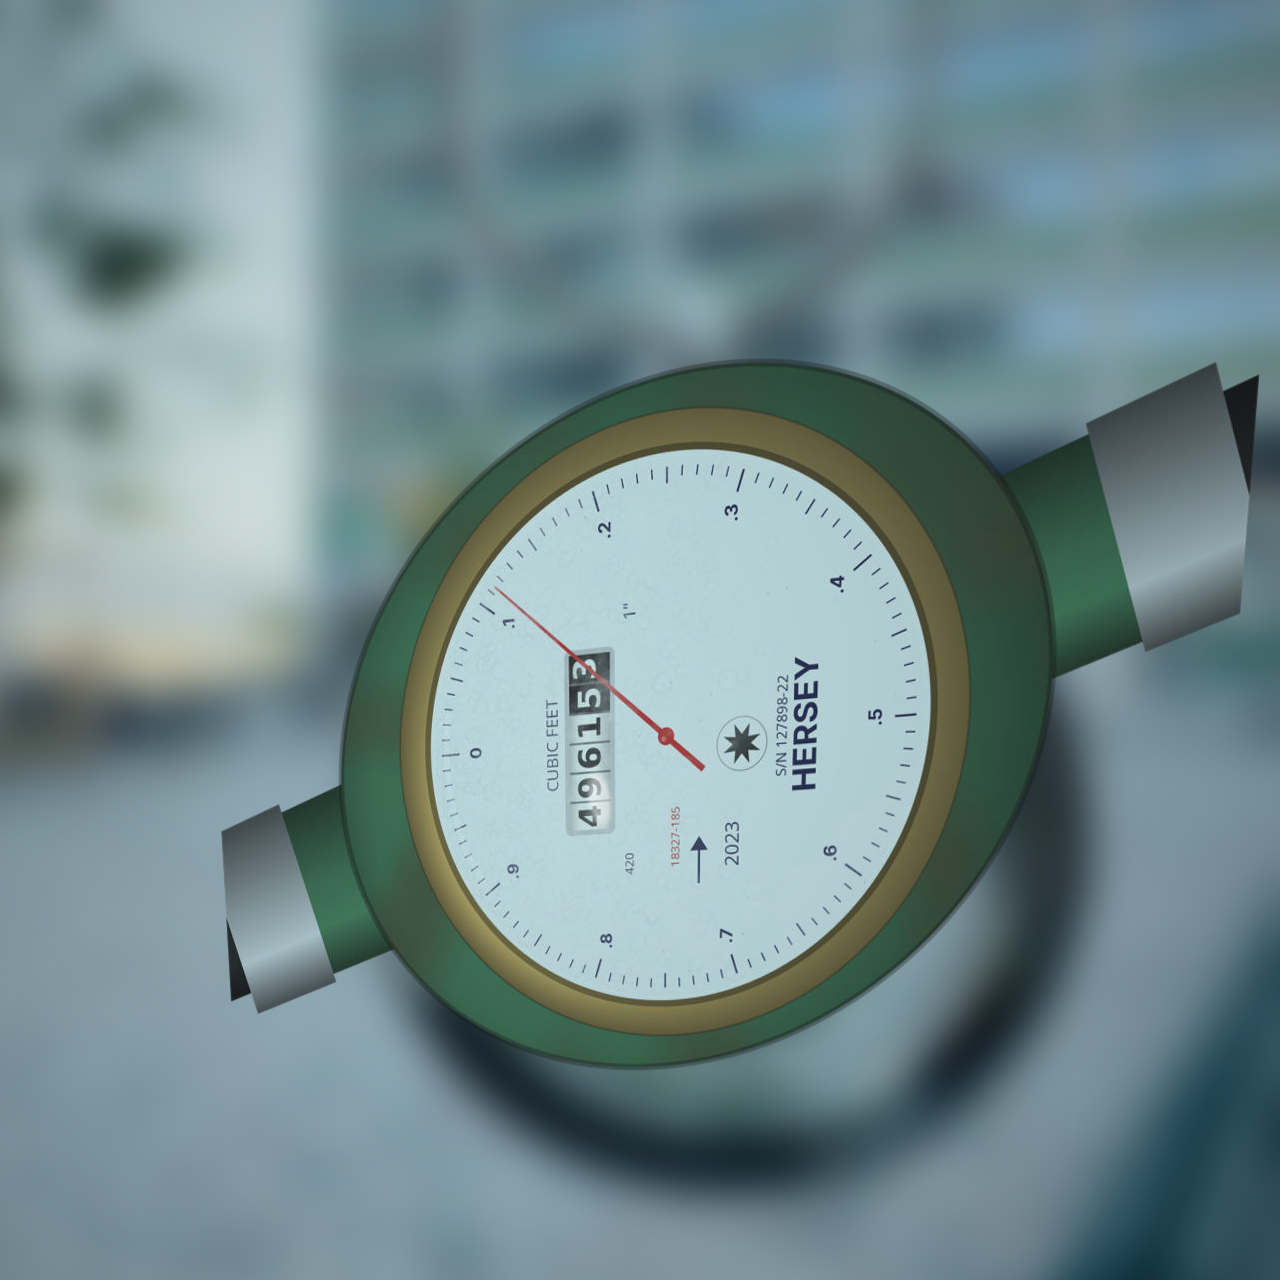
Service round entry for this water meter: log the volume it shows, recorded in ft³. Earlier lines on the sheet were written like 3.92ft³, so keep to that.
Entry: 496153.11ft³
